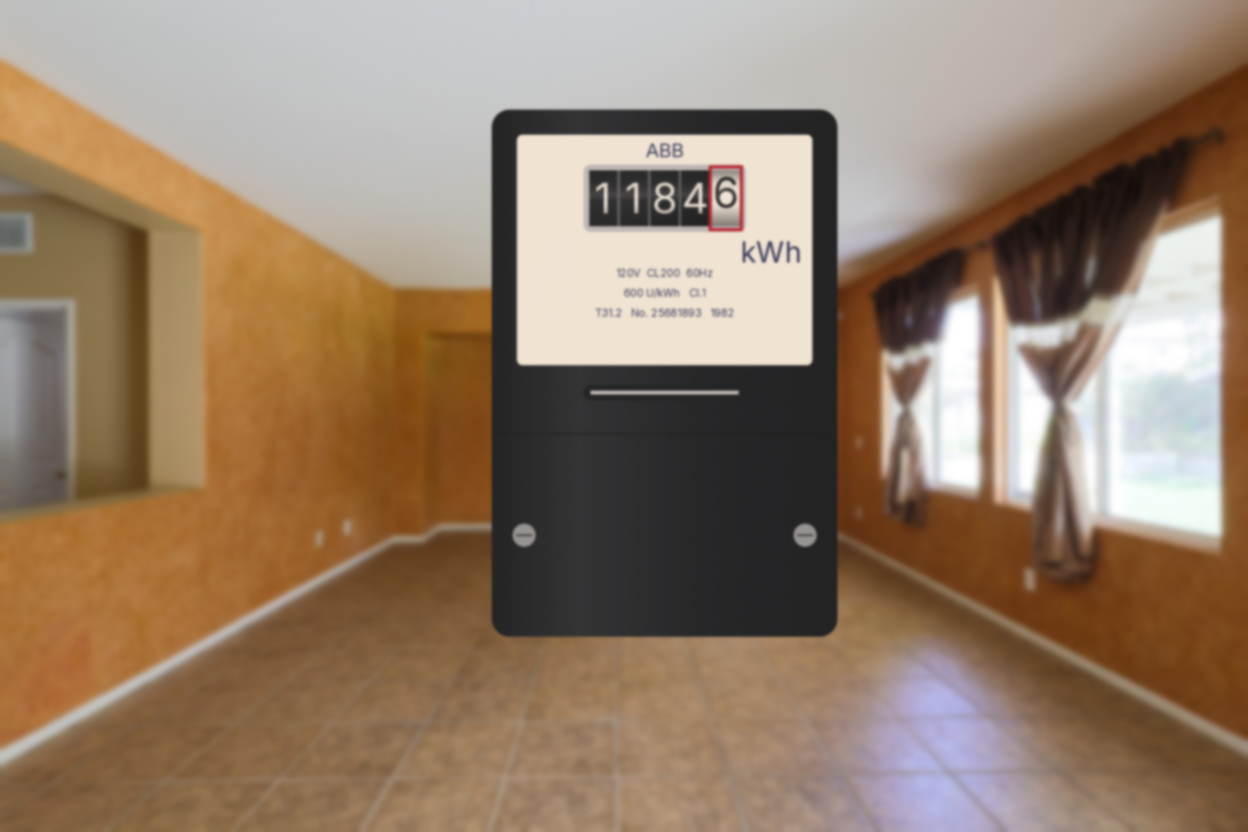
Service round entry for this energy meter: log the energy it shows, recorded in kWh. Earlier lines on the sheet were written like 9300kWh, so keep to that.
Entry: 1184.6kWh
